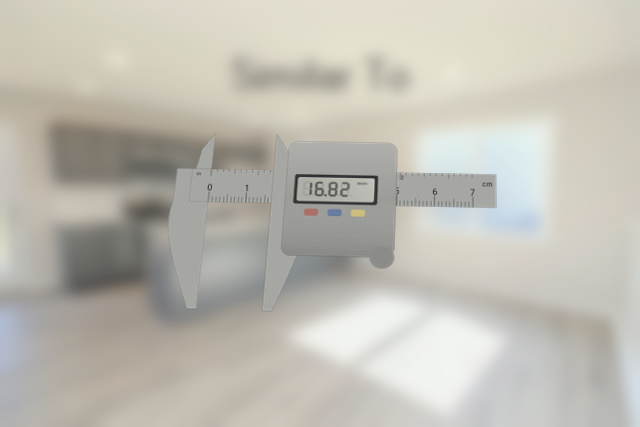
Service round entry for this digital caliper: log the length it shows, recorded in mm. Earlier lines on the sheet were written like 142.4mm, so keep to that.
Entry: 16.82mm
